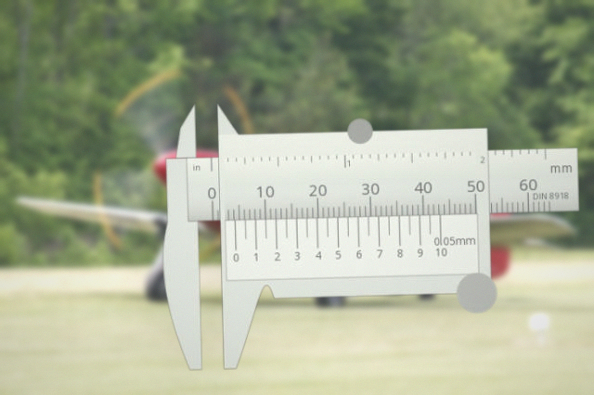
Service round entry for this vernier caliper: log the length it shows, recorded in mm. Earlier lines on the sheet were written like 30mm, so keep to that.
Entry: 4.2mm
